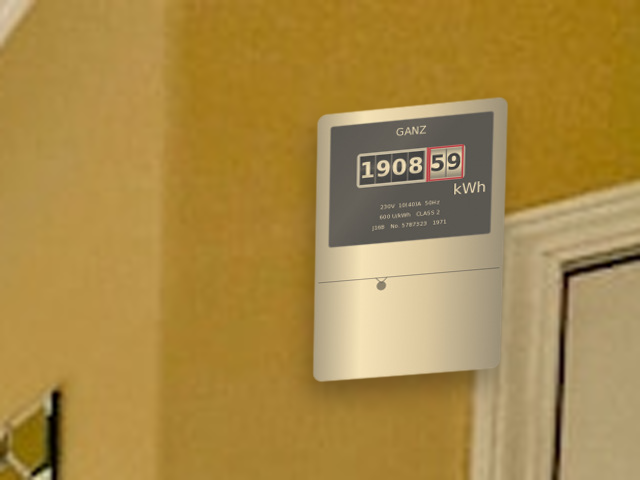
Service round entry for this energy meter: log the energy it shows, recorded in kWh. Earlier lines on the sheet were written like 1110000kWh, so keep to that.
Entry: 1908.59kWh
